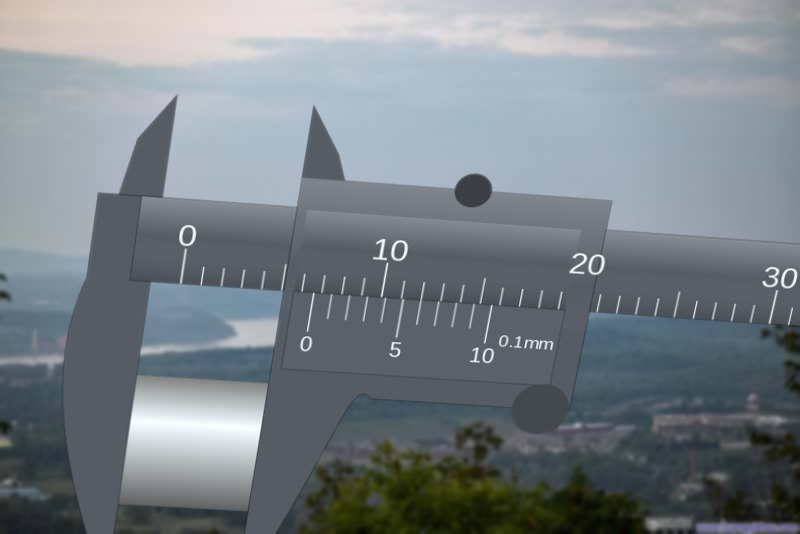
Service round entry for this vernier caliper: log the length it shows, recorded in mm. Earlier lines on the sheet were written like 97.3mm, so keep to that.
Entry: 6.6mm
